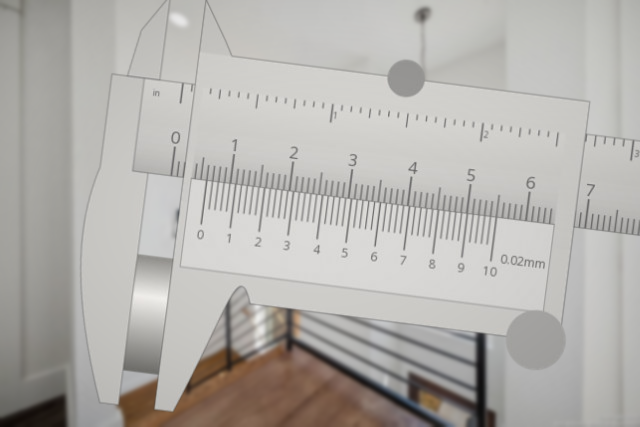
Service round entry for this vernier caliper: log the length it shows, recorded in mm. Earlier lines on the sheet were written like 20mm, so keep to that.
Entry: 6.0mm
